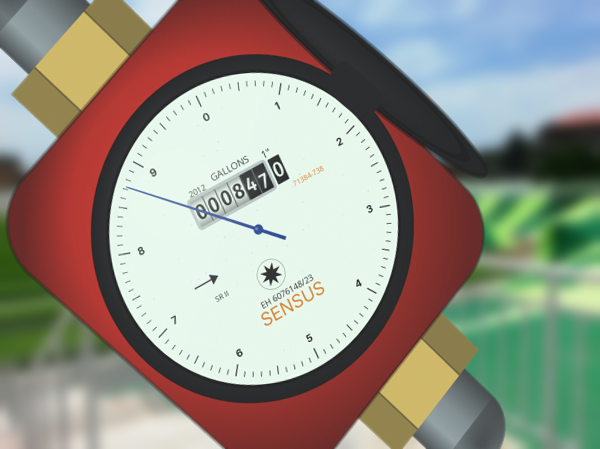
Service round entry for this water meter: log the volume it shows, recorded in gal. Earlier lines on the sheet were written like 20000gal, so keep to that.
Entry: 8468.7gal
